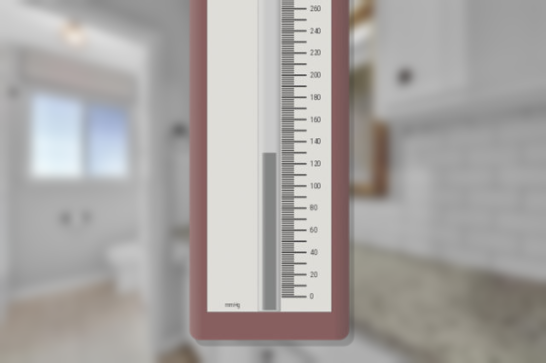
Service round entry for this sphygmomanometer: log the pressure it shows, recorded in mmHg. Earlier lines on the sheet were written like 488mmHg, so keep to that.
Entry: 130mmHg
